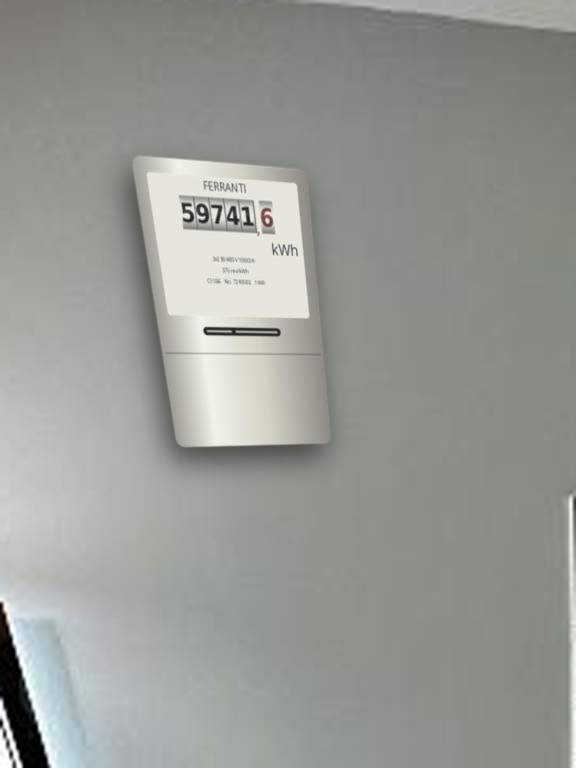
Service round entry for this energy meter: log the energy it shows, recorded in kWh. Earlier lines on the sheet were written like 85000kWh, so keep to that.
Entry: 59741.6kWh
